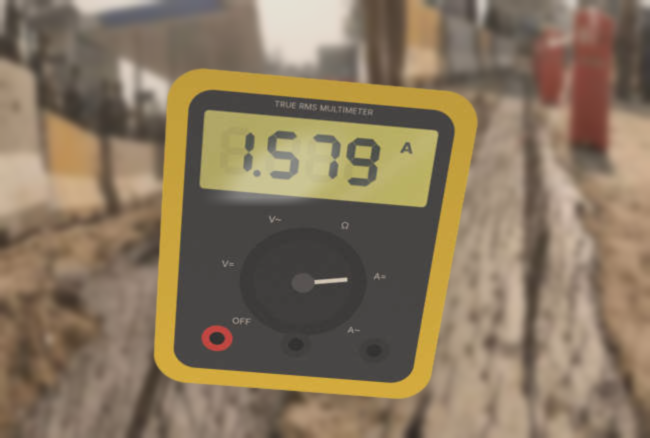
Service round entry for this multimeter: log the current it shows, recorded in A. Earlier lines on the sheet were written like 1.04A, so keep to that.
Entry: 1.579A
